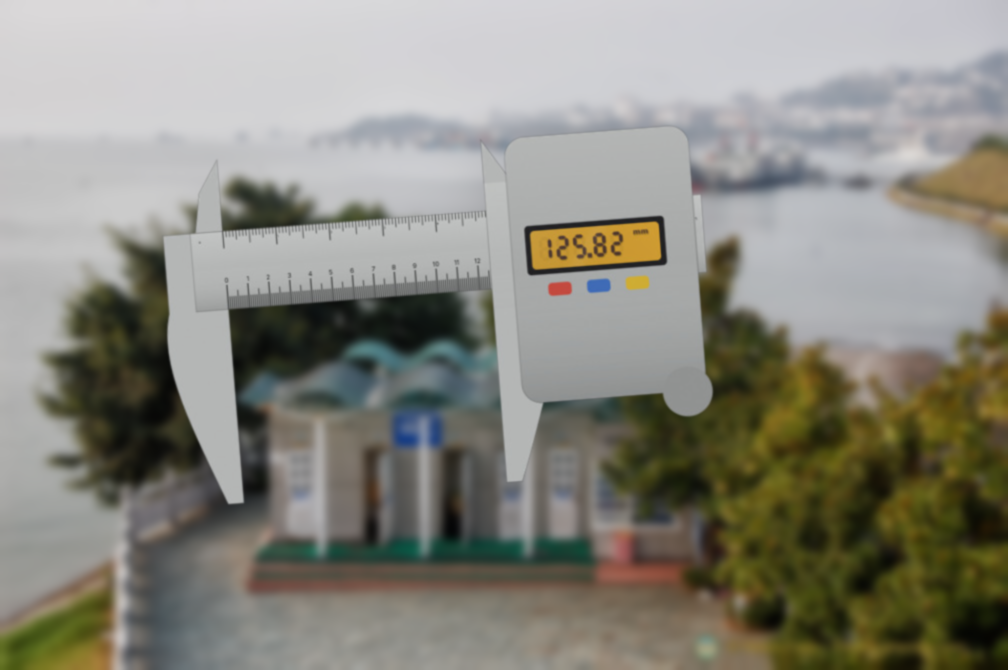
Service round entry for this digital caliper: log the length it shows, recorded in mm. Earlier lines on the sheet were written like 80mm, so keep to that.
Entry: 125.82mm
